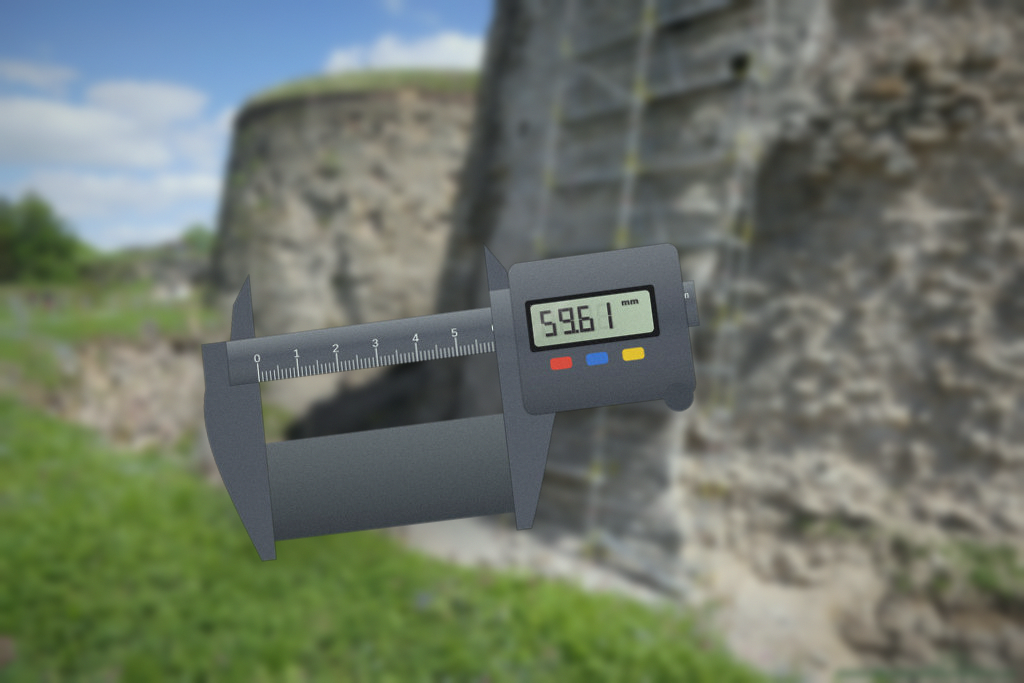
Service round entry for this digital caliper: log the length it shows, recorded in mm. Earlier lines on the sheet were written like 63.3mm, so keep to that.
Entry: 59.61mm
